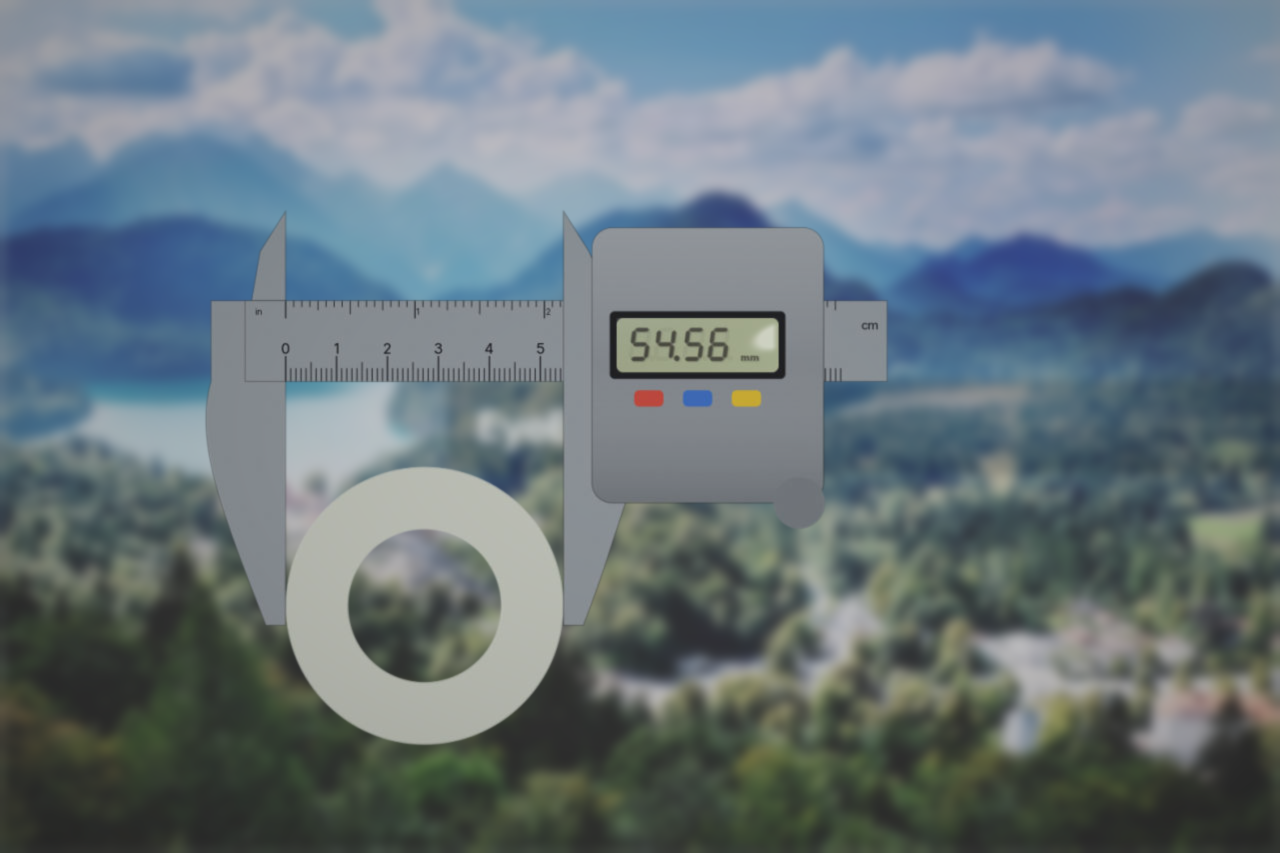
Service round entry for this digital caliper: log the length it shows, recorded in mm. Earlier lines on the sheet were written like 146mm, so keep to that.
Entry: 54.56mm
